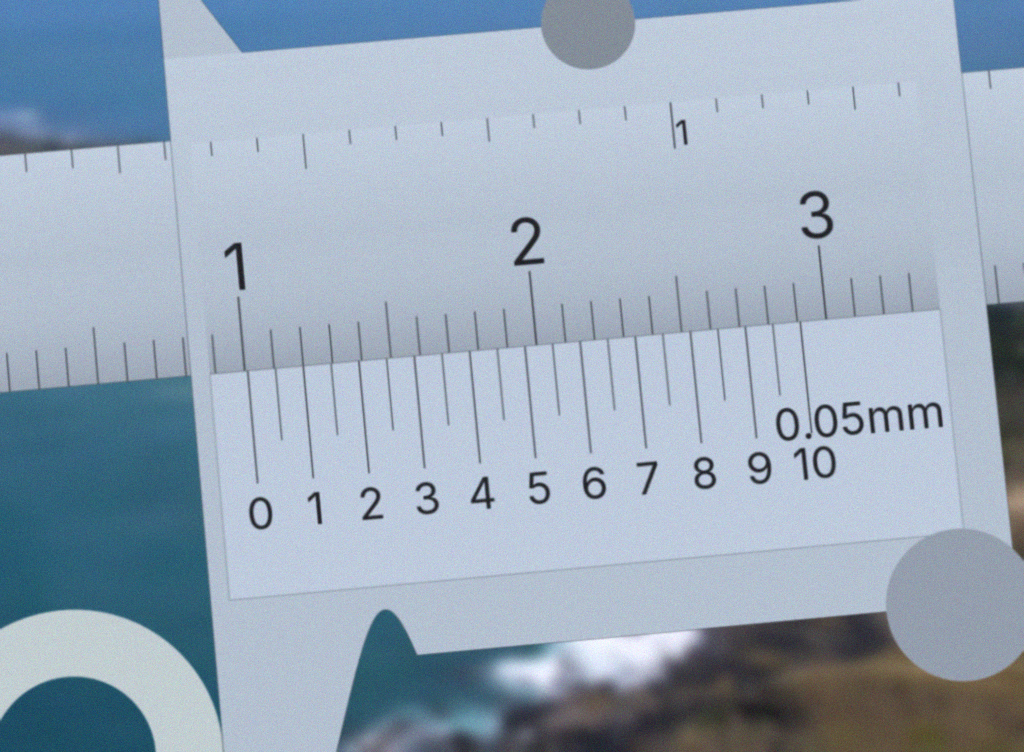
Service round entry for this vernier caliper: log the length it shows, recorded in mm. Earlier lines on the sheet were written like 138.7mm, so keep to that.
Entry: 10.10mm
